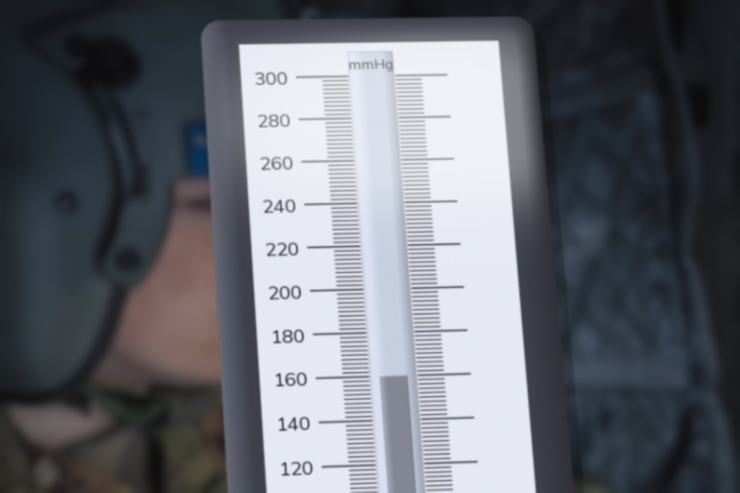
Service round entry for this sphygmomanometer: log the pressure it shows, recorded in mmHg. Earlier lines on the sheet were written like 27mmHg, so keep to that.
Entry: 160mmHg
